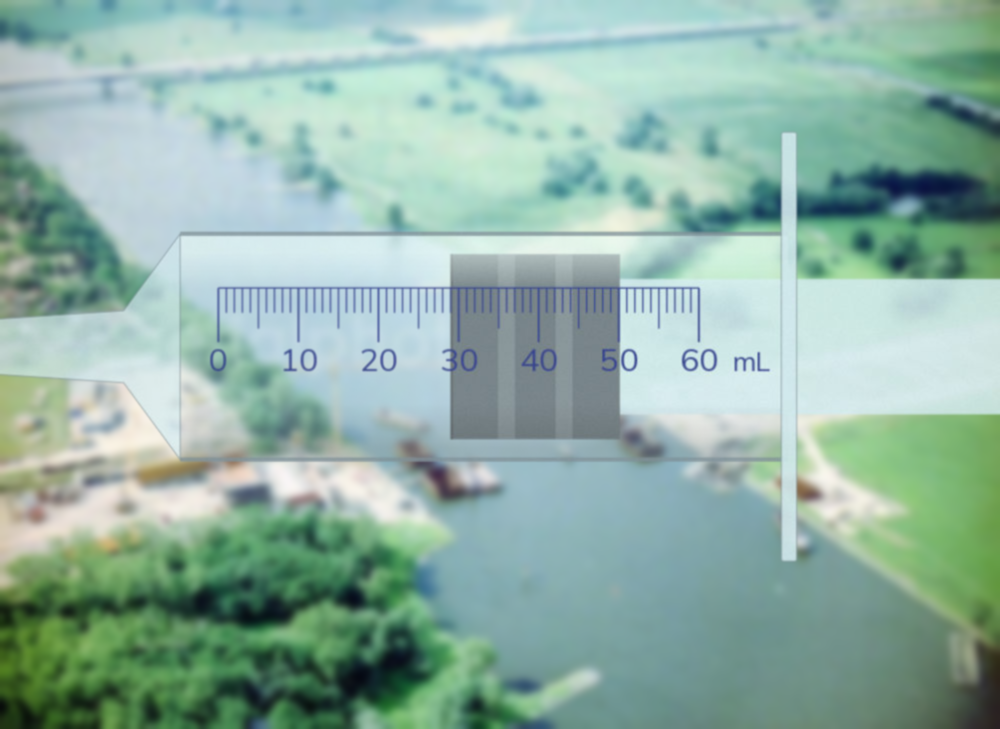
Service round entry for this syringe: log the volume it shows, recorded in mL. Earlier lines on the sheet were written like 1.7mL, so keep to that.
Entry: 29mL
